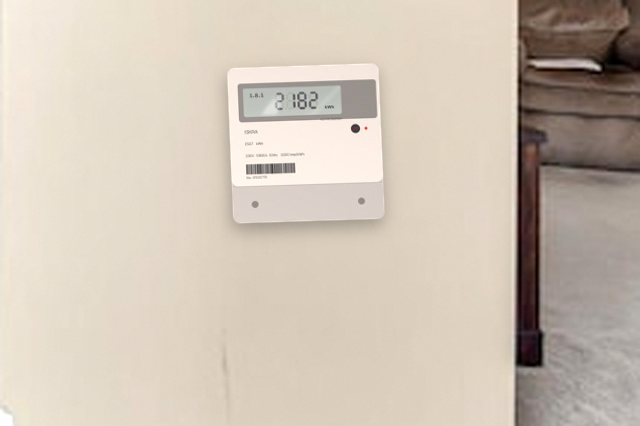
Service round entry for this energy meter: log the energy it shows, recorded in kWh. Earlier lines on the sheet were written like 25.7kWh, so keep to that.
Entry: 2182kWh
